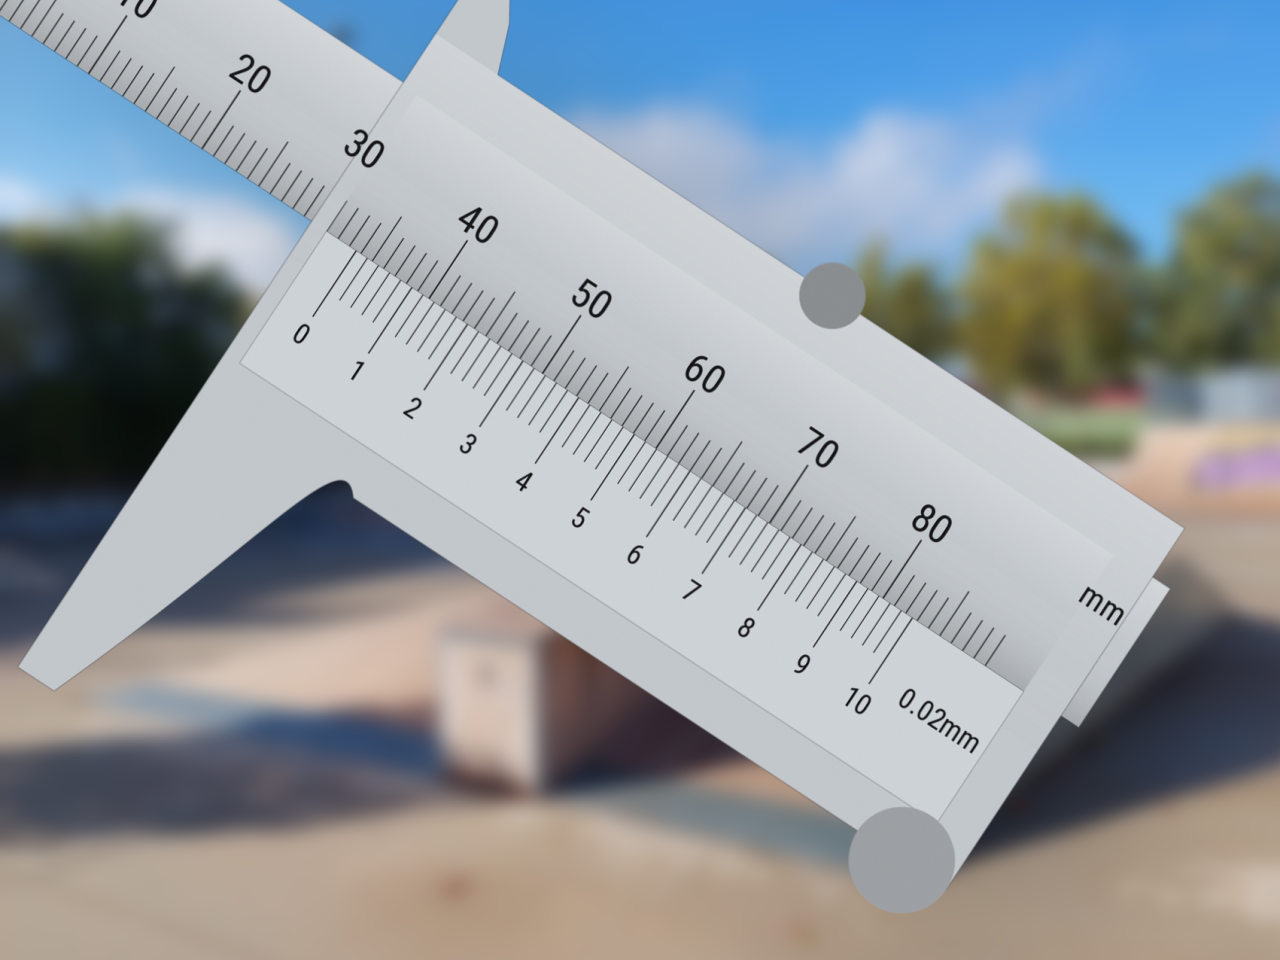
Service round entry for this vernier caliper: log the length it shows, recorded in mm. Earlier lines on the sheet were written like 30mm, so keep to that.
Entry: 33.6mm
